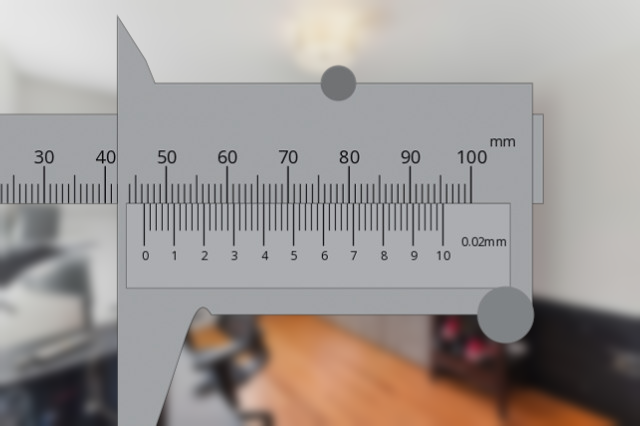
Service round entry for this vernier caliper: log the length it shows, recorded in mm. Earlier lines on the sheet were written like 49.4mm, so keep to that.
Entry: 46.4mm
